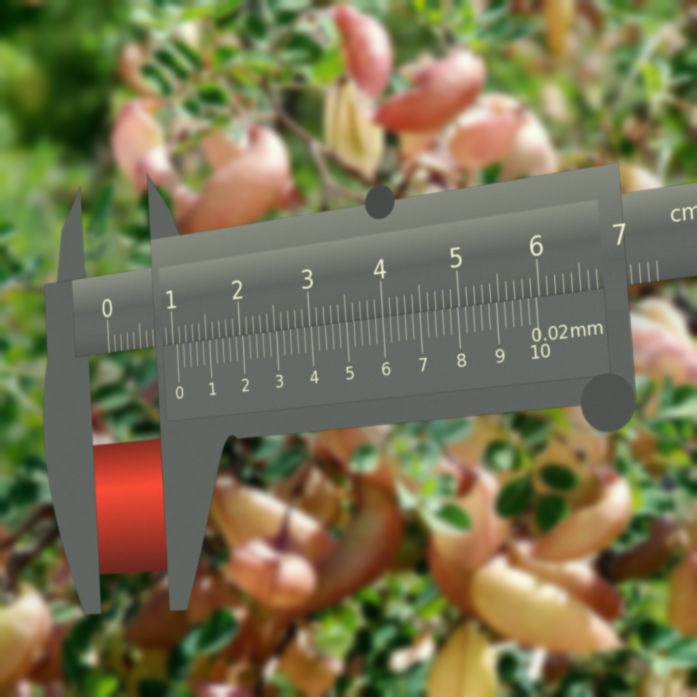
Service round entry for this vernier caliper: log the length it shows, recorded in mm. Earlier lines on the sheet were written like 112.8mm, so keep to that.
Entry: 10.6mm
